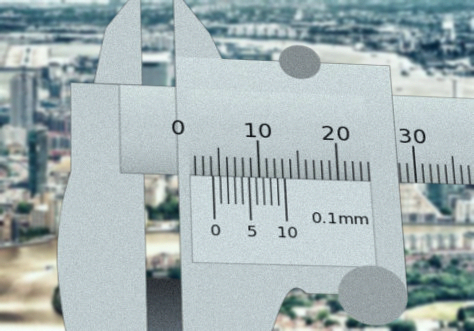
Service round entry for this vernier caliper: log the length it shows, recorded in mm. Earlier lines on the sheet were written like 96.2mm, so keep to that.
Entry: 4.2mm
